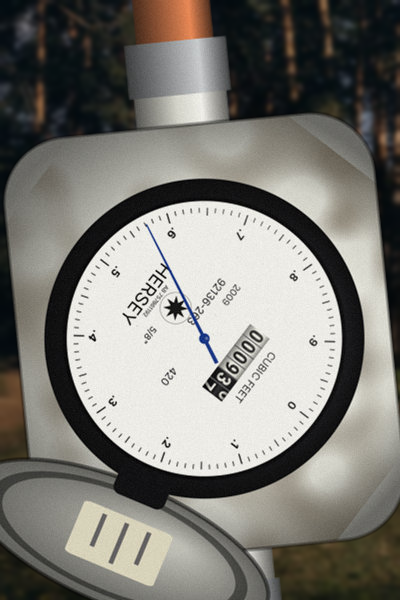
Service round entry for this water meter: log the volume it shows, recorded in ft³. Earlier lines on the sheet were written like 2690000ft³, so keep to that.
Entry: 936.57ft³
